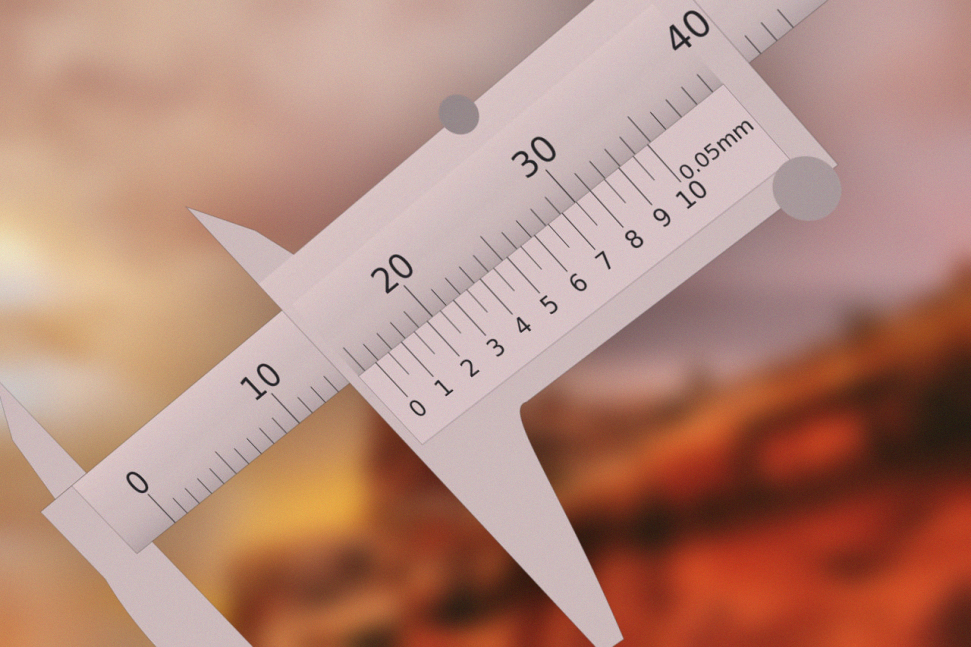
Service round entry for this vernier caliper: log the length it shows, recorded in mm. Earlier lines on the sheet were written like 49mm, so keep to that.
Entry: 15.8mm
